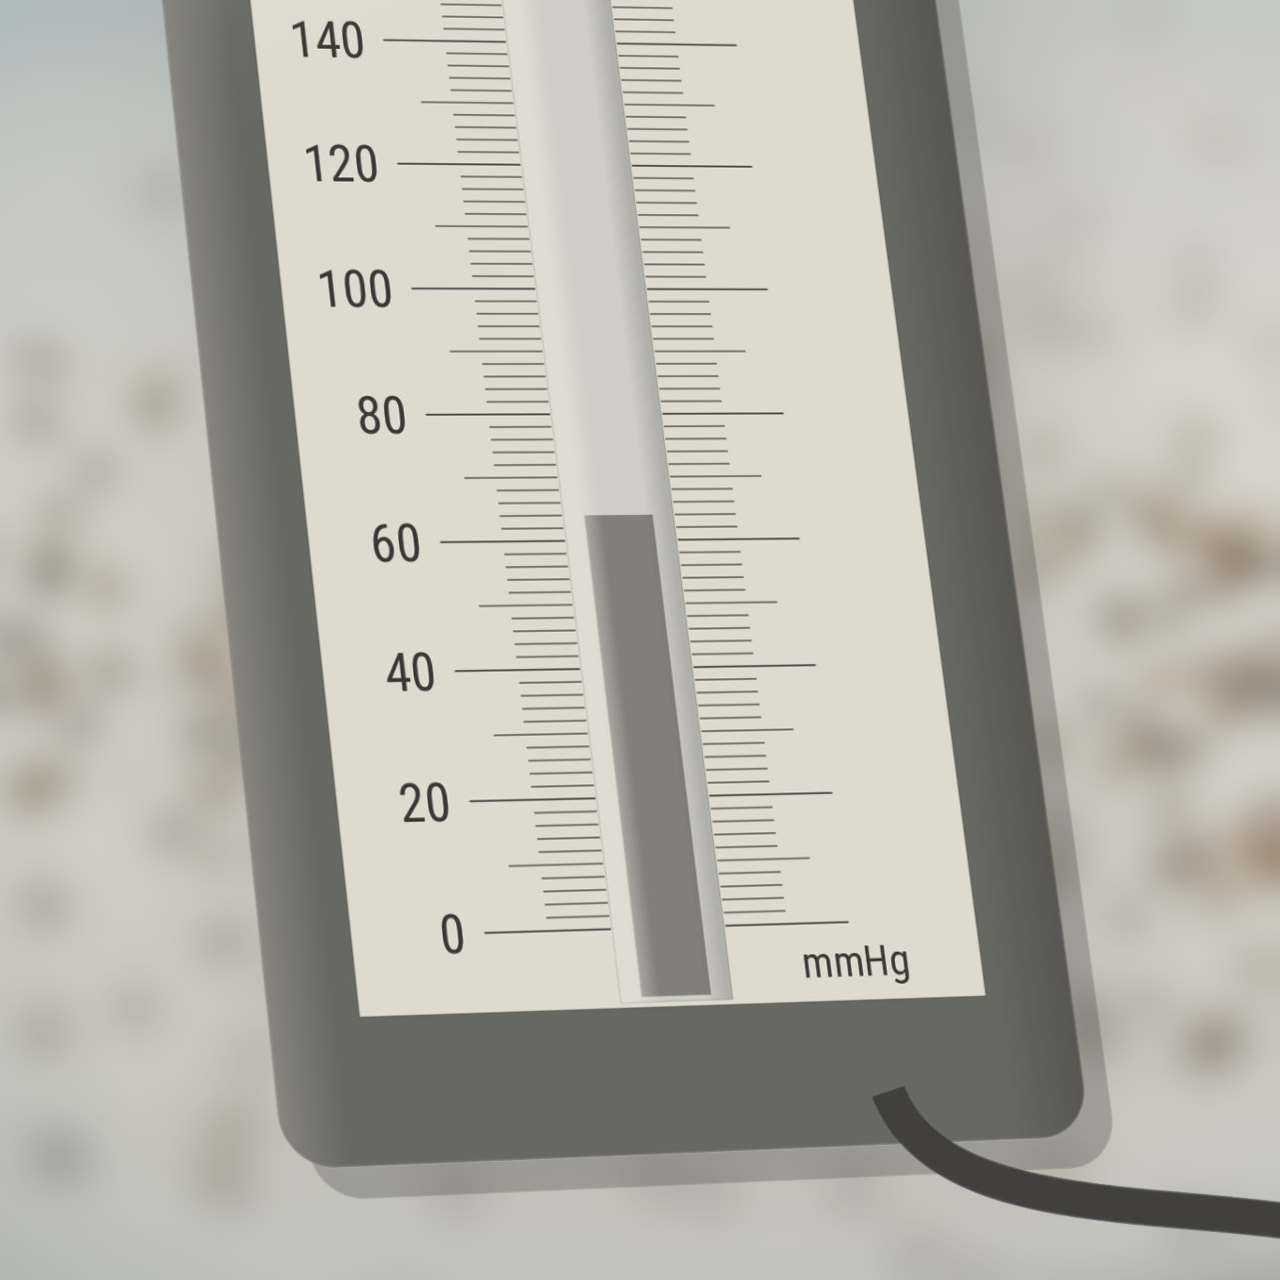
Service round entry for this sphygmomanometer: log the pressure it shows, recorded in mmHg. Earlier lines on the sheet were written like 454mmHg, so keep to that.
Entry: 64mmHg
